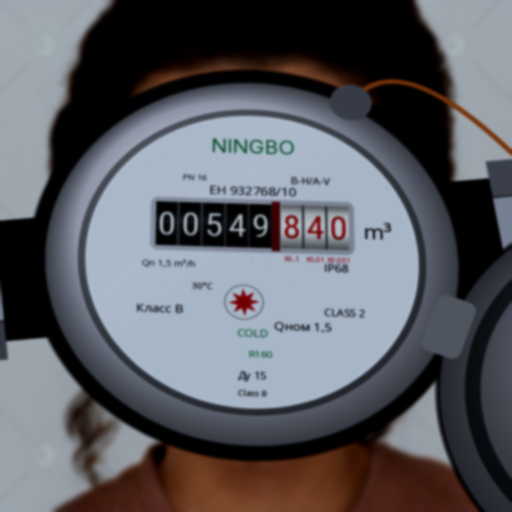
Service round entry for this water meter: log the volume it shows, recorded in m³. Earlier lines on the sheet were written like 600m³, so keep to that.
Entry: 549.840m³
